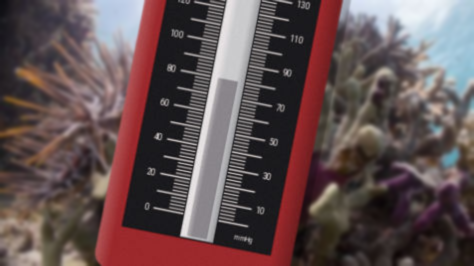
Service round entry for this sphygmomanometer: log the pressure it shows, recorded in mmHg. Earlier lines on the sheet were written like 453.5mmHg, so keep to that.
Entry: 80mmHg
